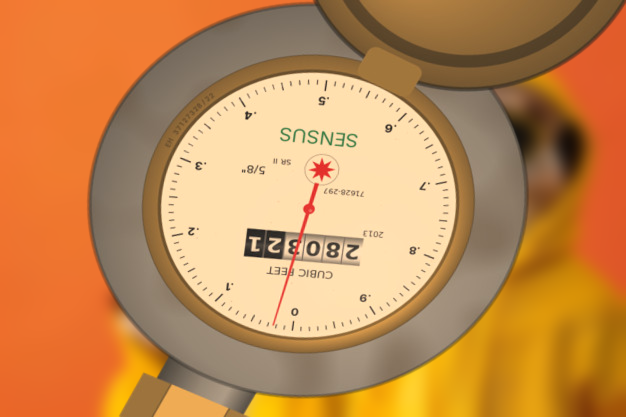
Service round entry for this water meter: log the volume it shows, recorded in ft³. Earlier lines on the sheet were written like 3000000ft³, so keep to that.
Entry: 280321.02ft³
